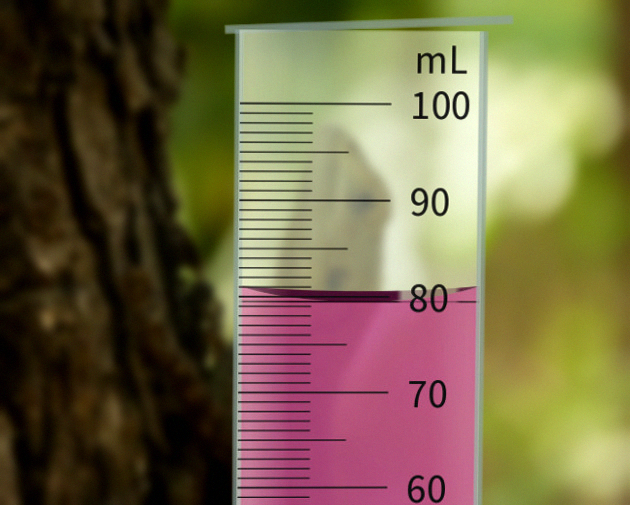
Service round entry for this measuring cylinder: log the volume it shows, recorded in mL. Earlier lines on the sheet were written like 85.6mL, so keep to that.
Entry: 79.5mL
